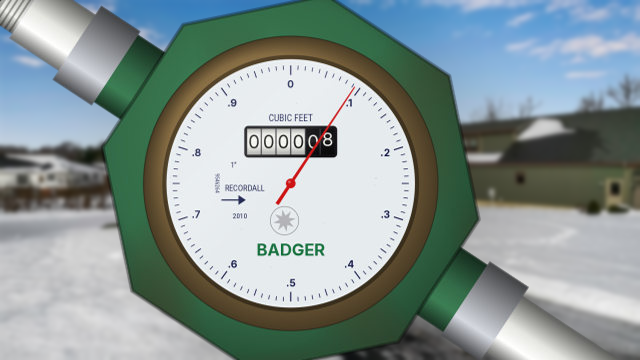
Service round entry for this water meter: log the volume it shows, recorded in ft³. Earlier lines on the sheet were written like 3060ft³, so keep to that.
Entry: 8.09ft³
